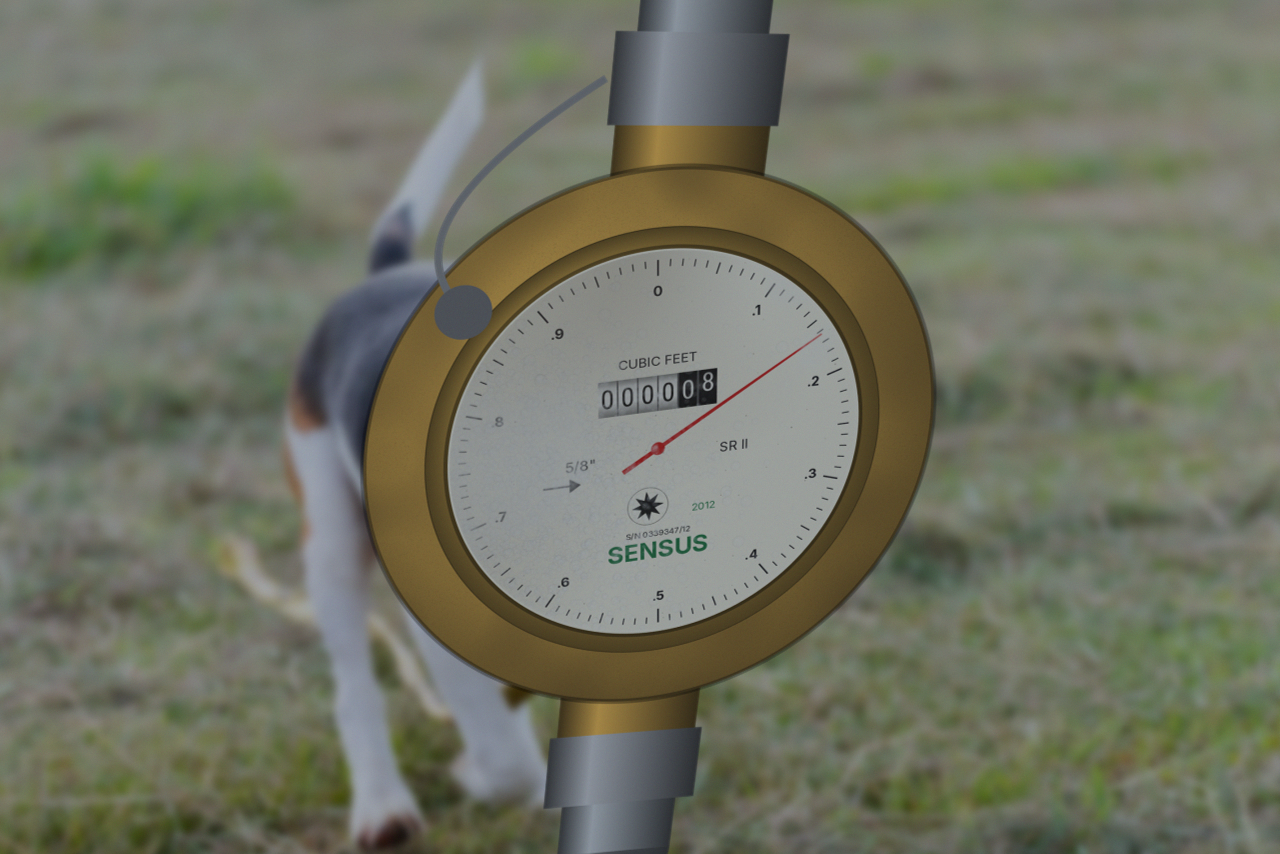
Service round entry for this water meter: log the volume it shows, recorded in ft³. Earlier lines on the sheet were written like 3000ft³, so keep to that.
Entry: 8.16ft³
